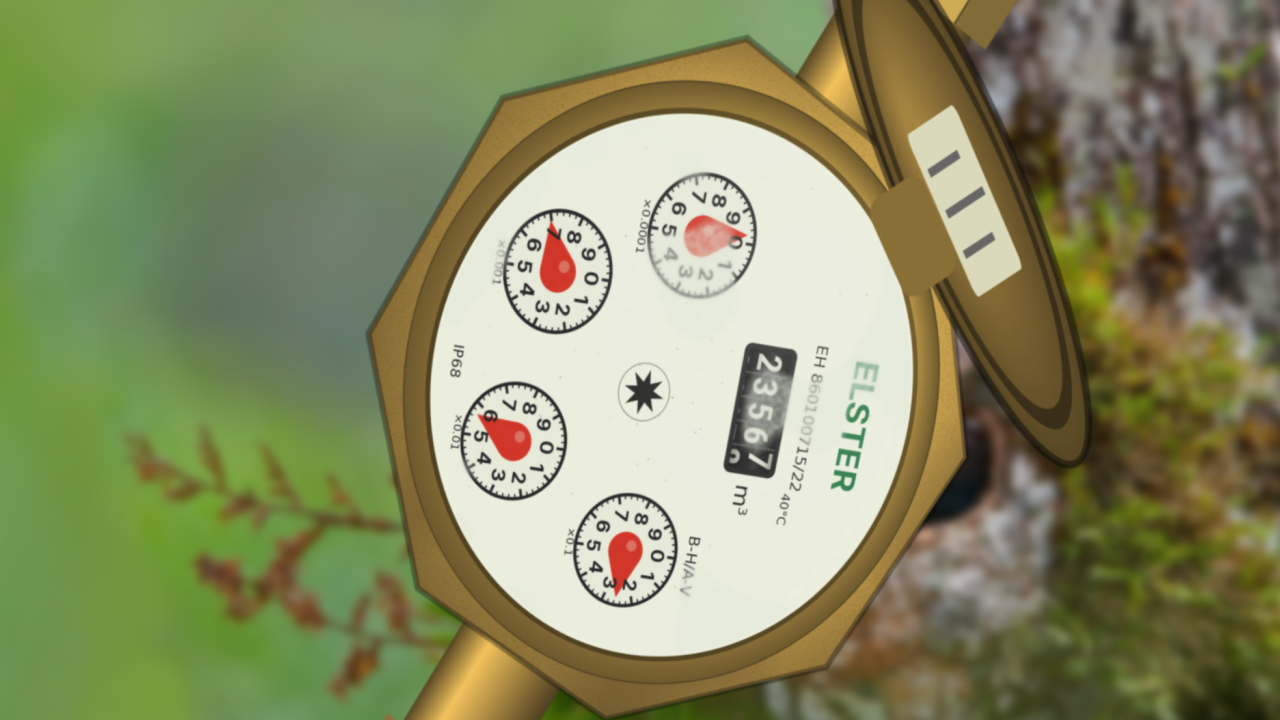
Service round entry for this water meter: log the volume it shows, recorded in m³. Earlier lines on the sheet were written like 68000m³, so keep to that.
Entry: 23567.2569m³
